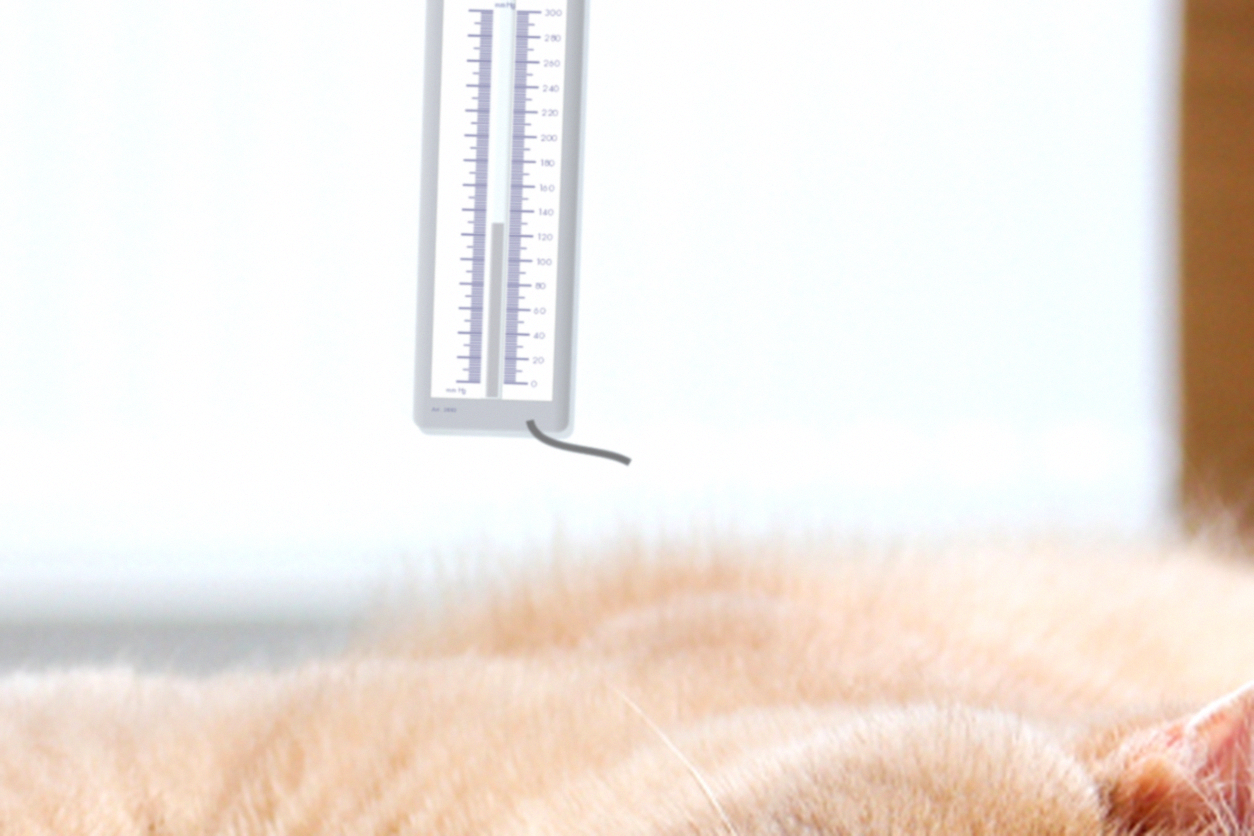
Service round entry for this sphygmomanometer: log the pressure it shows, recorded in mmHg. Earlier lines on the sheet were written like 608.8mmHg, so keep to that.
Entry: 130mmHg
